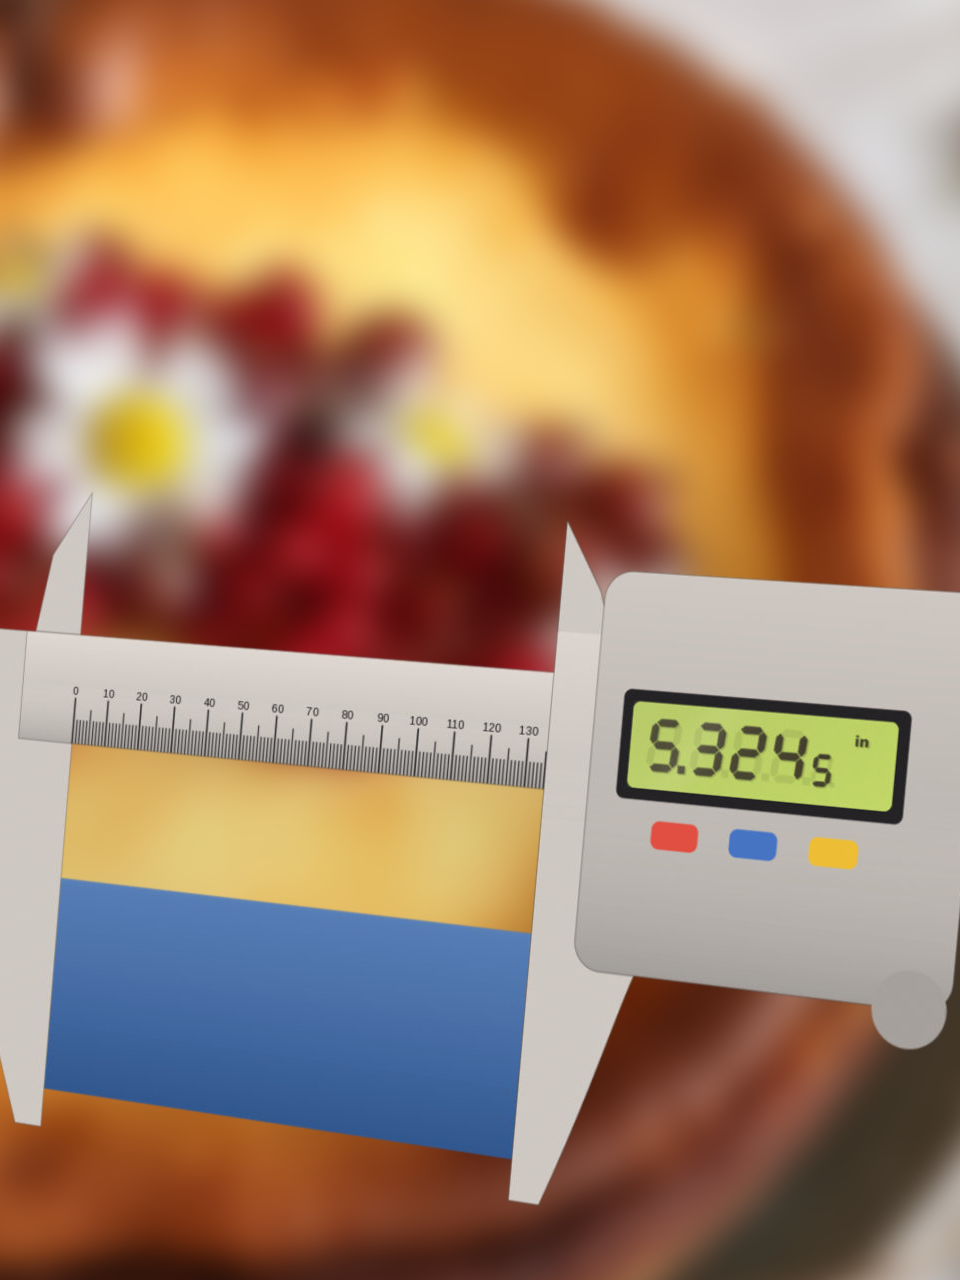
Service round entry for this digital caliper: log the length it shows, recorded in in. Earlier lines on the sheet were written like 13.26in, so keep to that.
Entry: 5.3245in
